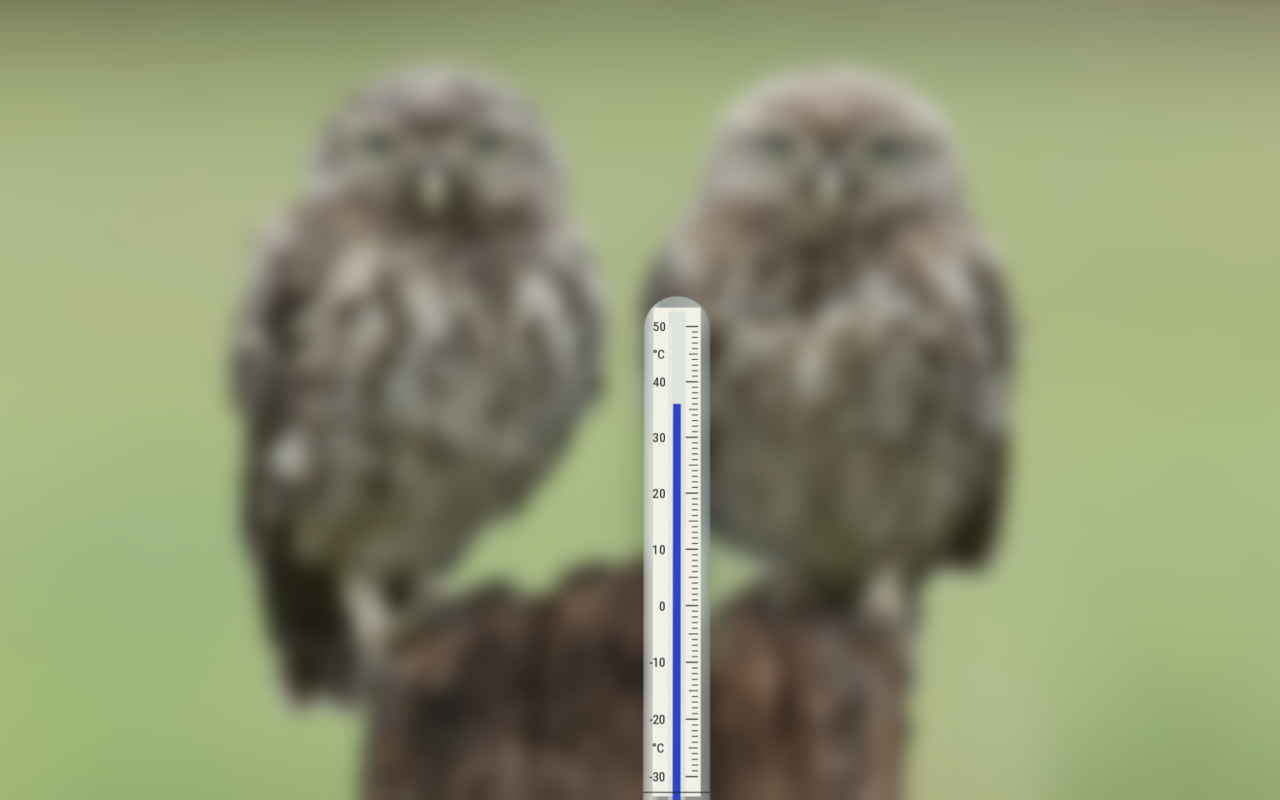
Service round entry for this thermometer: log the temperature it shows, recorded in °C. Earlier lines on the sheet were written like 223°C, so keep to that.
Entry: 36°C
